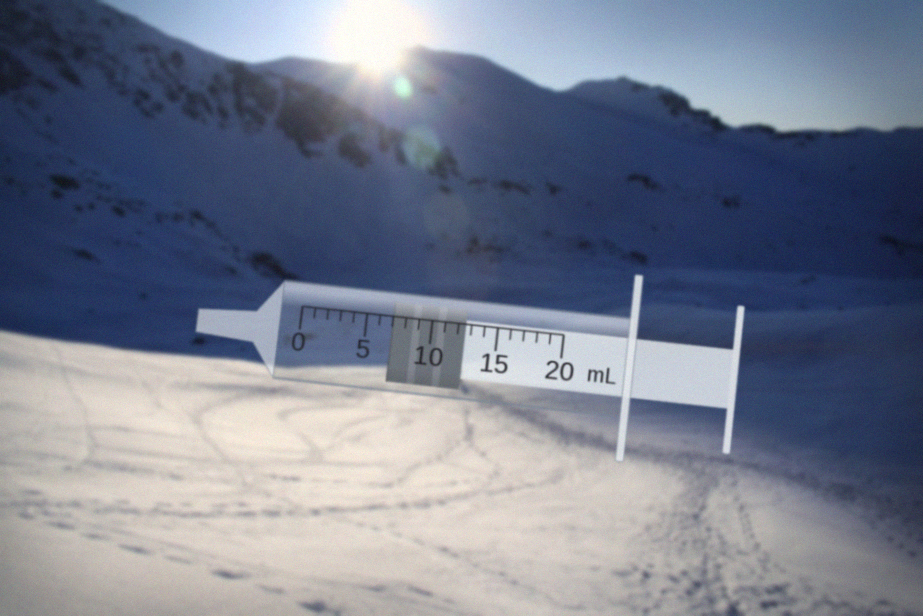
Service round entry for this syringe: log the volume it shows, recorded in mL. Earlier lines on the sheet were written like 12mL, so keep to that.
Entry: 7mL
